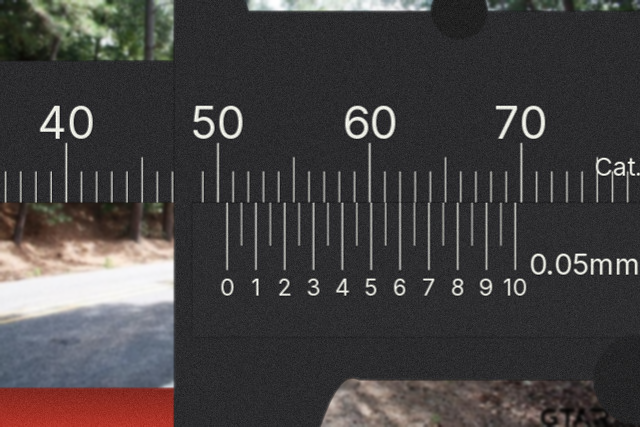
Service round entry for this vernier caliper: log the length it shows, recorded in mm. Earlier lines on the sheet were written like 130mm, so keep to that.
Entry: 50.6mm
